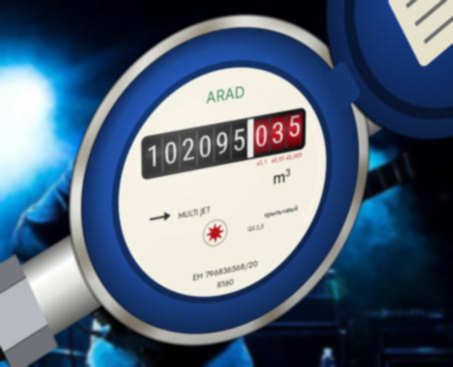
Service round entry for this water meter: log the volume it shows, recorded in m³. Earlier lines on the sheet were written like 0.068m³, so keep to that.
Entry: 102095.035m³
